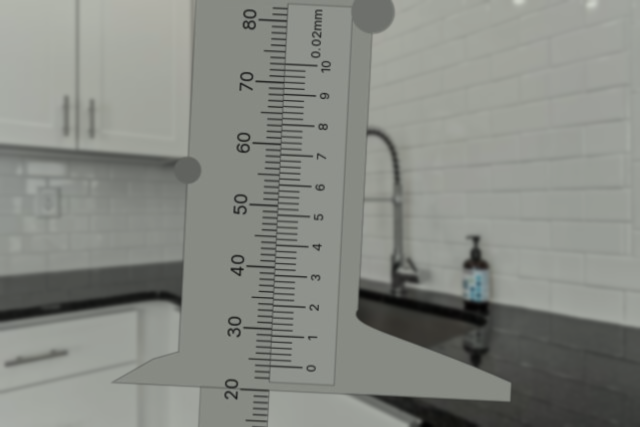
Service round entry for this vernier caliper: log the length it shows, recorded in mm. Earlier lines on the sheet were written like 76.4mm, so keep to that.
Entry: 24.0mm
